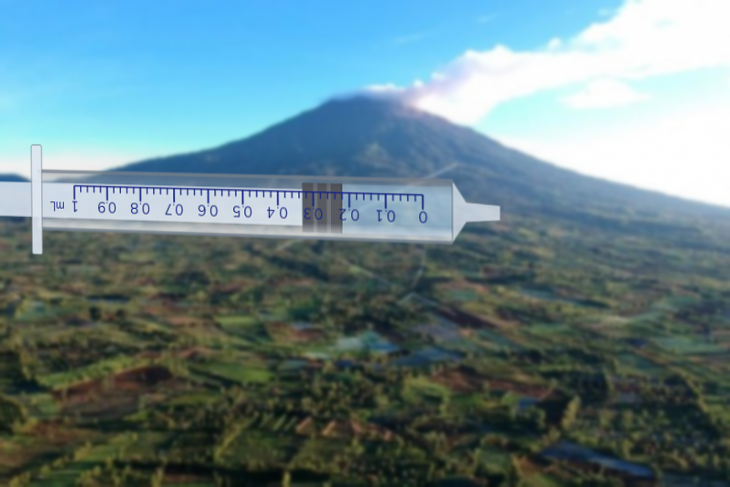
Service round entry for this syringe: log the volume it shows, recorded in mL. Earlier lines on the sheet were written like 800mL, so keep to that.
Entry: 0.22mL
